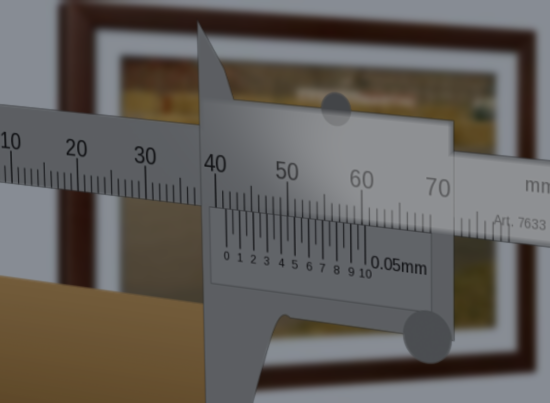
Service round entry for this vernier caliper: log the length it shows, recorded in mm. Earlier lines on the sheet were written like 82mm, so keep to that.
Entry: 41.4mm
